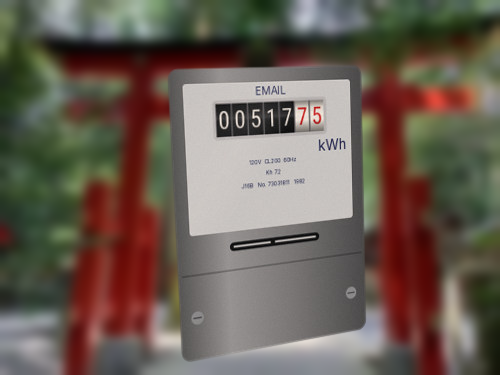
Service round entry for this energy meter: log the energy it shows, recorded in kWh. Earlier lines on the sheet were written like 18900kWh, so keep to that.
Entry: 517.75kWh
